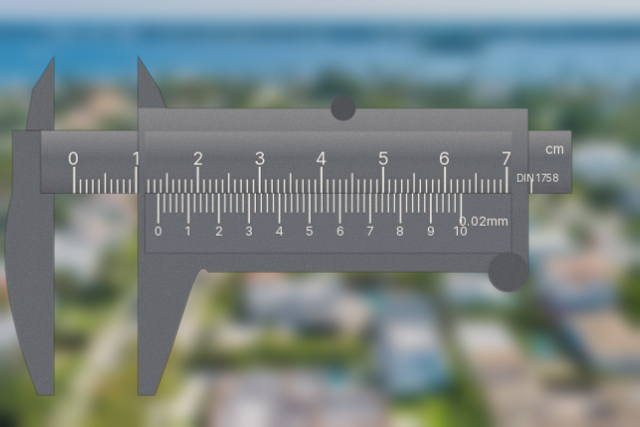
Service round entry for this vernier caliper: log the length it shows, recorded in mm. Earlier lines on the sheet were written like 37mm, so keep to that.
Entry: 13.6mm
